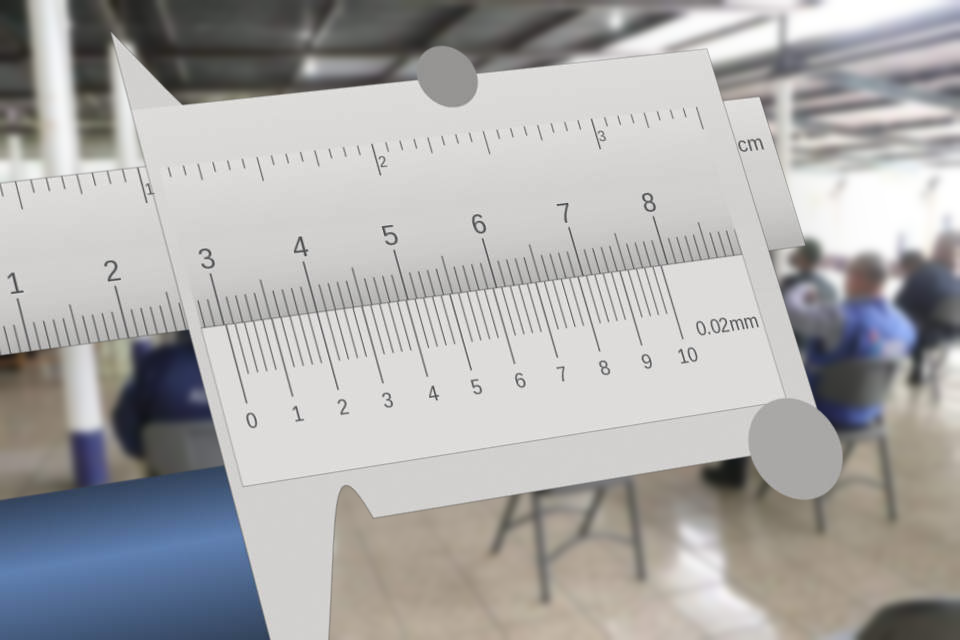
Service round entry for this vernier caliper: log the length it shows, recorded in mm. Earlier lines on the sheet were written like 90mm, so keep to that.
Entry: 30.2mm
